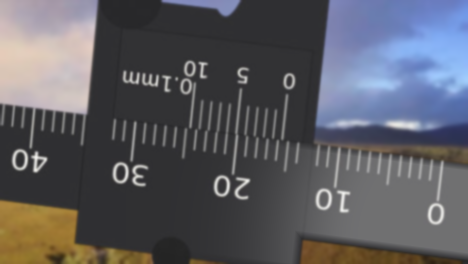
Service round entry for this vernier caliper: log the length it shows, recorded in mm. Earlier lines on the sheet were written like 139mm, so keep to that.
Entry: 15.6mm
